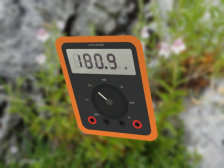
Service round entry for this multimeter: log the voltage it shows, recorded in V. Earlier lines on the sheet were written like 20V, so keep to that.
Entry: 180.9V
